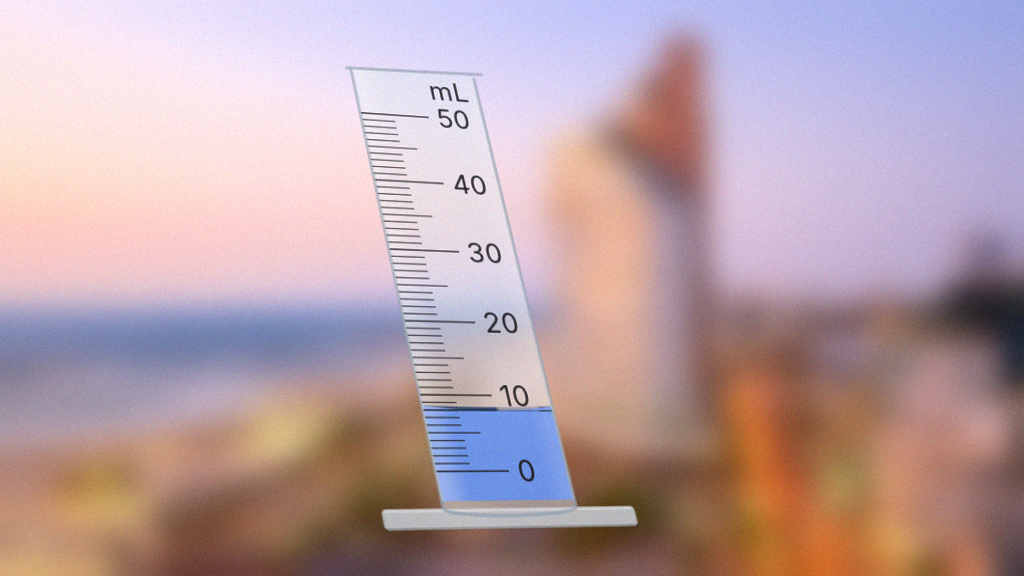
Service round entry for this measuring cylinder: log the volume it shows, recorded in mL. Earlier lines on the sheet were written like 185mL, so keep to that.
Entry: 8mL
